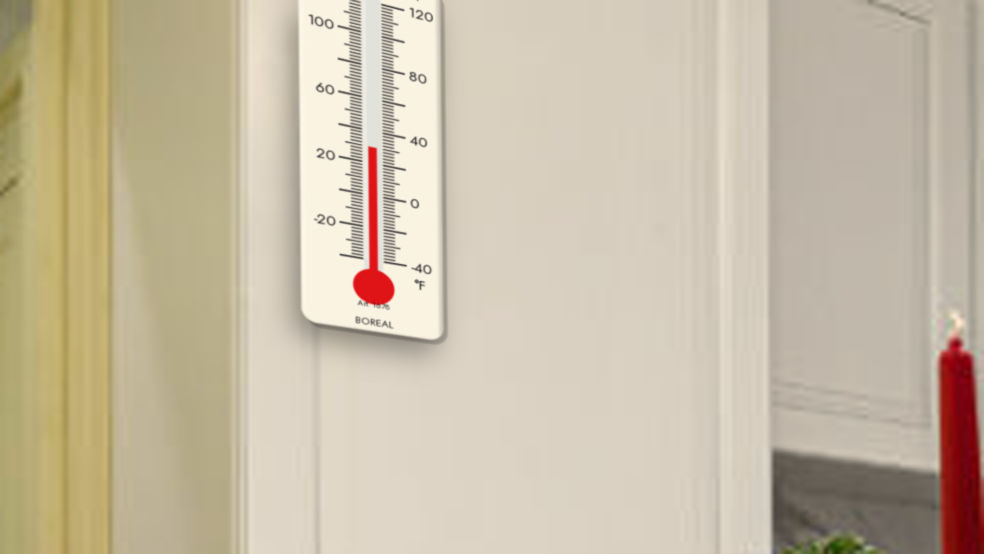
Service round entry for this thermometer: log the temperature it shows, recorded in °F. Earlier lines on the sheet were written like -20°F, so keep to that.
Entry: 30°F
